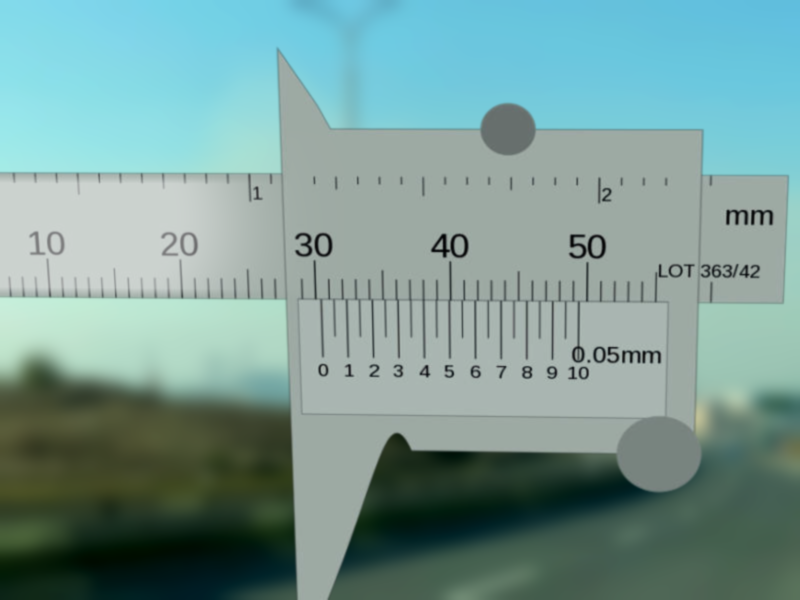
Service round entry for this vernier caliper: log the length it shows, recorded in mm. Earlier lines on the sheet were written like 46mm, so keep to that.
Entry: 30.4mm
